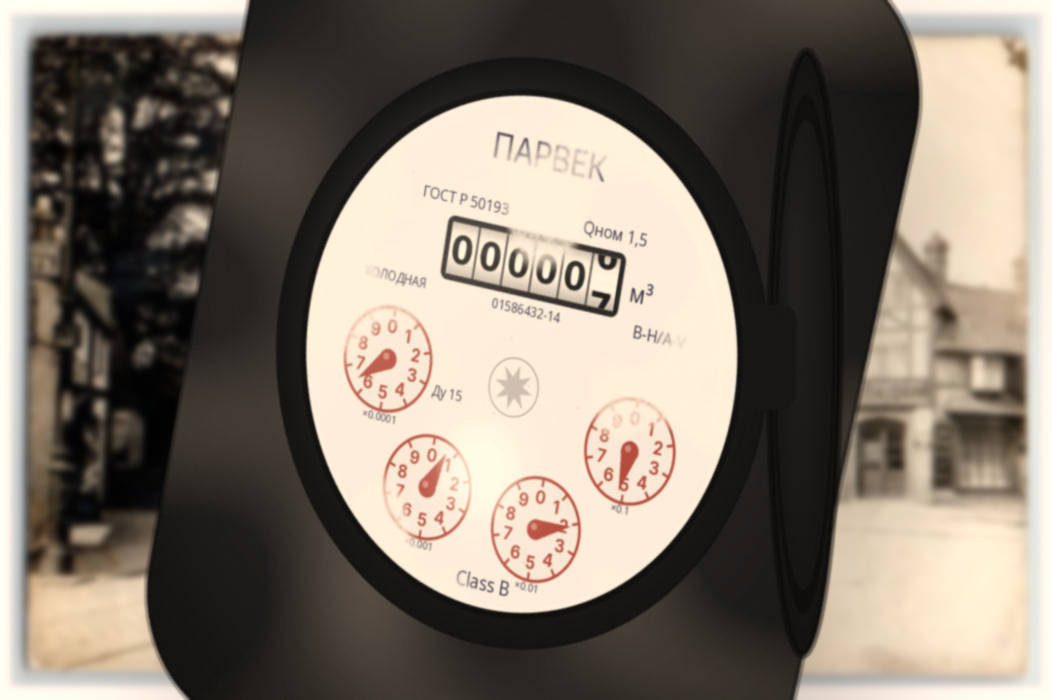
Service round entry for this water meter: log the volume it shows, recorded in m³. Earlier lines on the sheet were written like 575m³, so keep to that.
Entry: 6.5206m³
